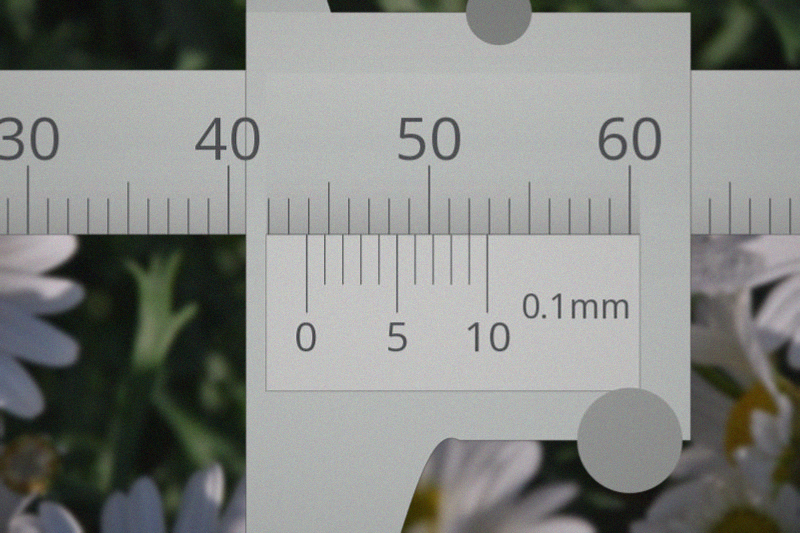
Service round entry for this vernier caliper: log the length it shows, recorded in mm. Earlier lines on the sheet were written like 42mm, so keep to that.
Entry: 43.9mm
